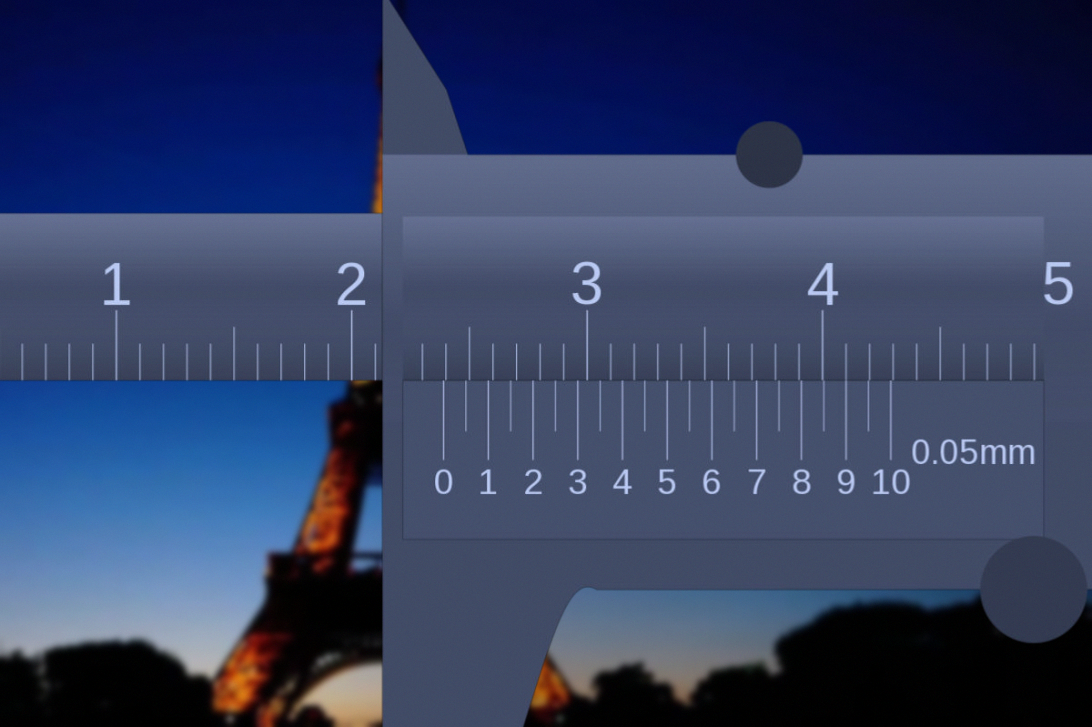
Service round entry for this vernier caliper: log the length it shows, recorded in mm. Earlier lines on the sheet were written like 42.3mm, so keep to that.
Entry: 23.90mm
